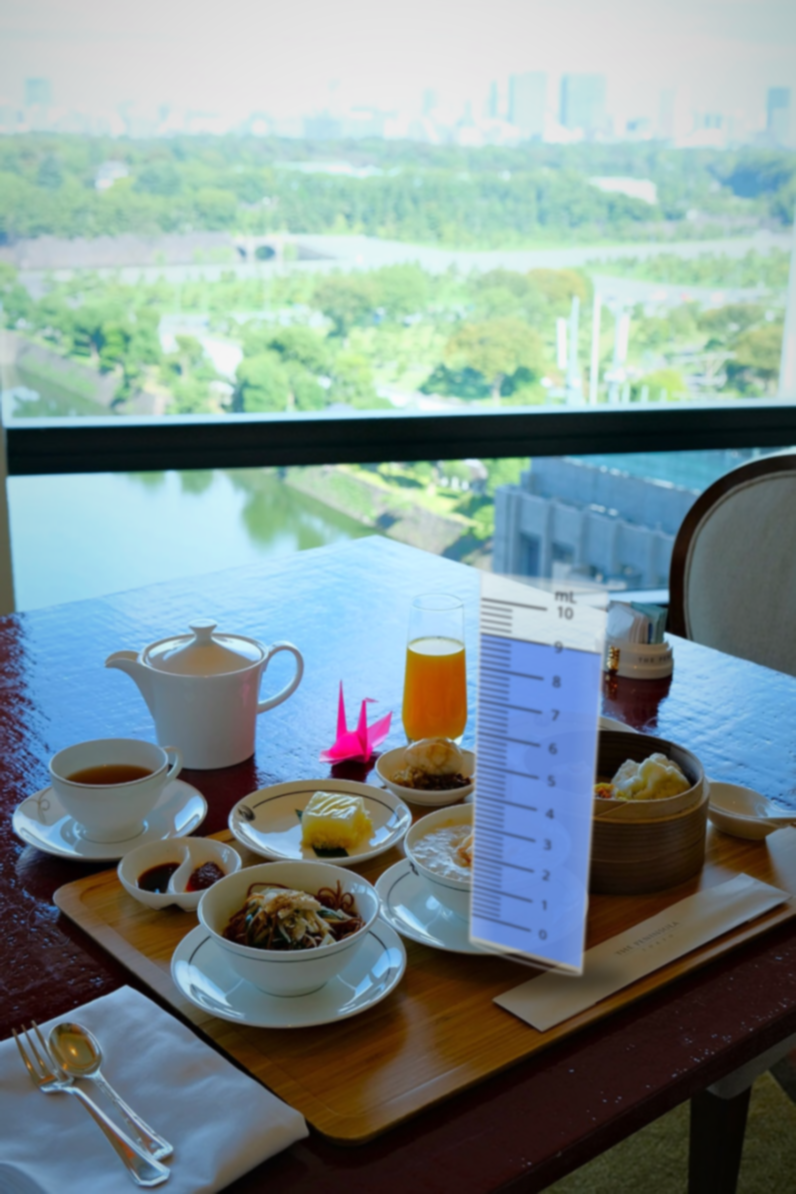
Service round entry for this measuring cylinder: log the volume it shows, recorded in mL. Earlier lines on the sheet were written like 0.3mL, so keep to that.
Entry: 9mL
